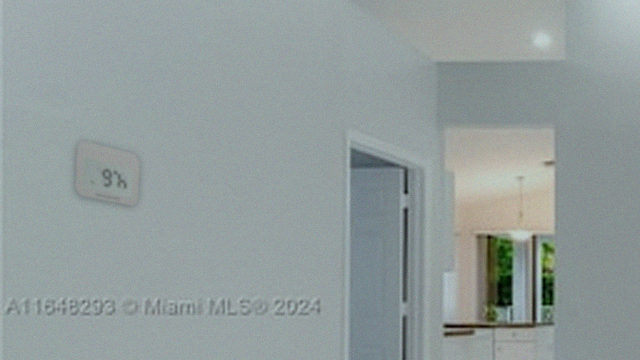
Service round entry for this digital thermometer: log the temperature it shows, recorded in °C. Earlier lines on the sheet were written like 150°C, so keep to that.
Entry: 4.6°C
